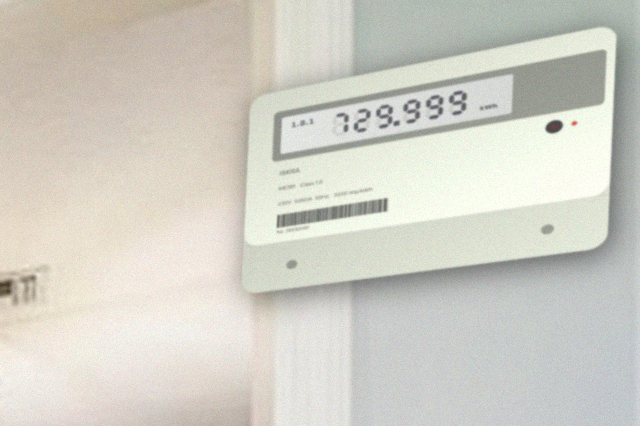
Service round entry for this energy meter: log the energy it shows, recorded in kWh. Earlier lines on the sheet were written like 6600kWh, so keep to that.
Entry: 729.999kWh
